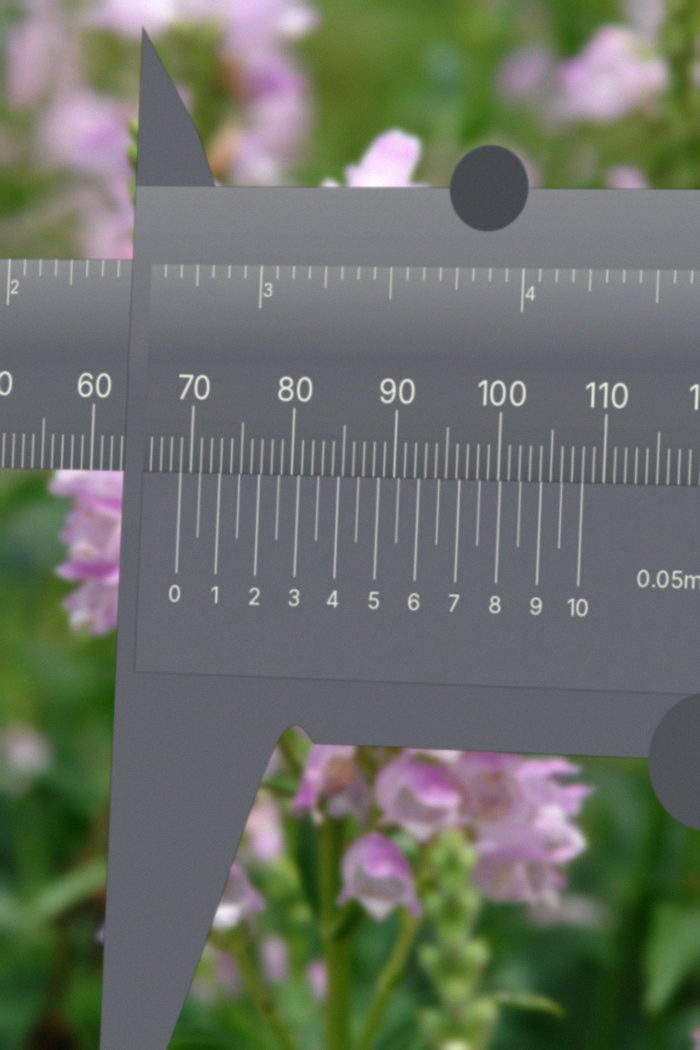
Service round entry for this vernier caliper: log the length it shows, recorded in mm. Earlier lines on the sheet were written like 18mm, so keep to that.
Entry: 69.0mm
